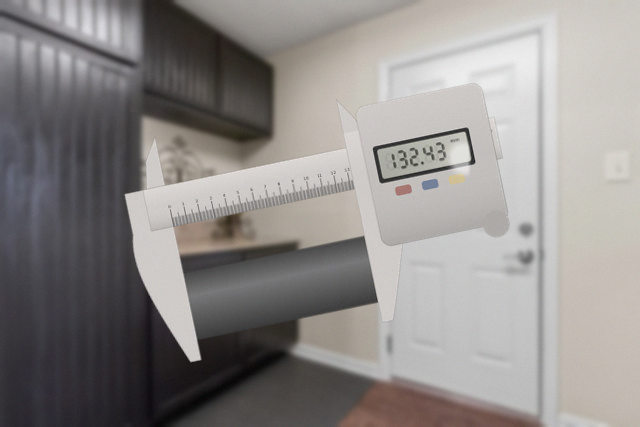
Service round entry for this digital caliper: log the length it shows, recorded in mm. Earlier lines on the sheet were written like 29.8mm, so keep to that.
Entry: 132.43mm
